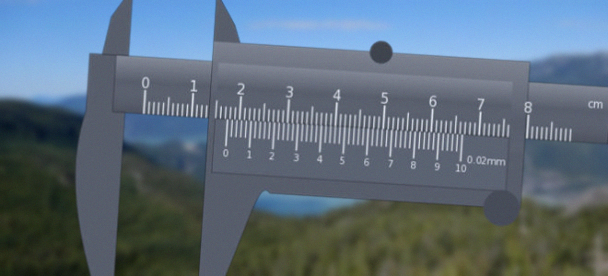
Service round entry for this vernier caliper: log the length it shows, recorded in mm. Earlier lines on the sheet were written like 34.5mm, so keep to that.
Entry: 17.5mm
